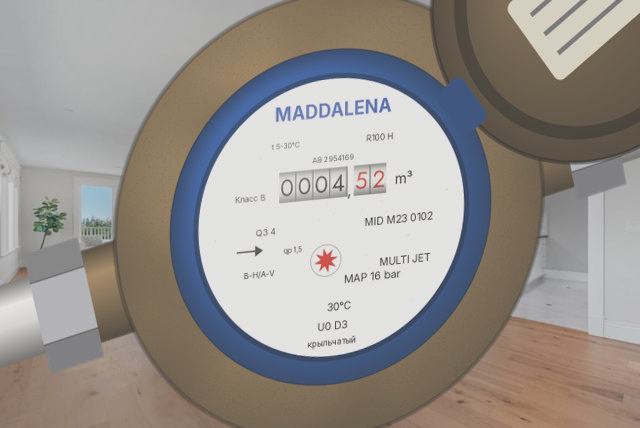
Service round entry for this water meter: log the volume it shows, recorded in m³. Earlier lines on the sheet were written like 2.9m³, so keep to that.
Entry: 4.52m³
